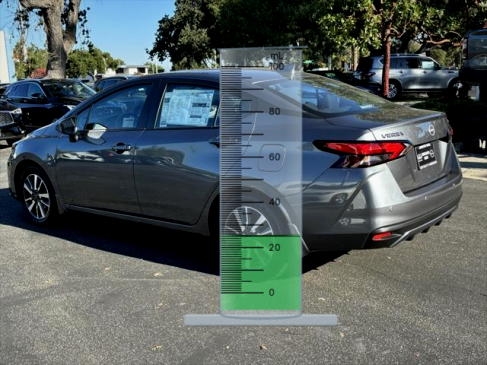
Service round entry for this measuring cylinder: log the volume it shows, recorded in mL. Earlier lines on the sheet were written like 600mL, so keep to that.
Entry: 25mL
